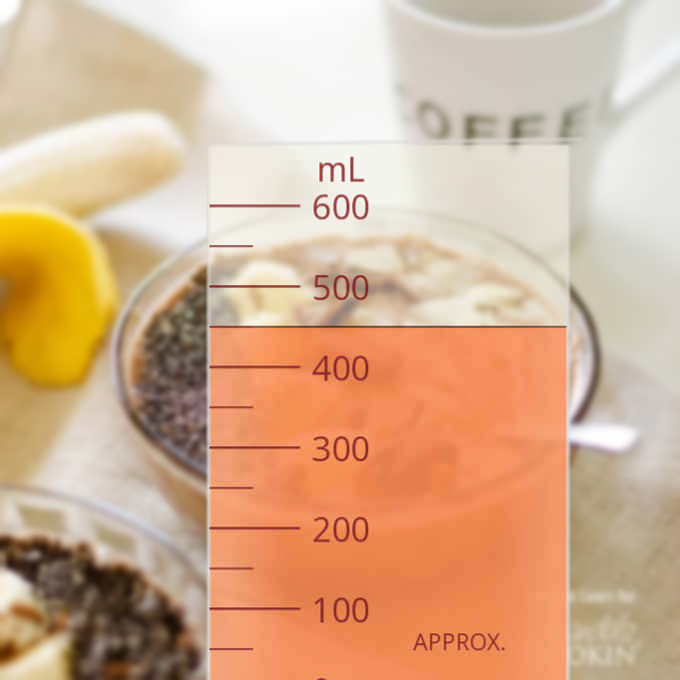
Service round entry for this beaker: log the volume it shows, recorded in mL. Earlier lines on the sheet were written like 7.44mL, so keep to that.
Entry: 450mL
